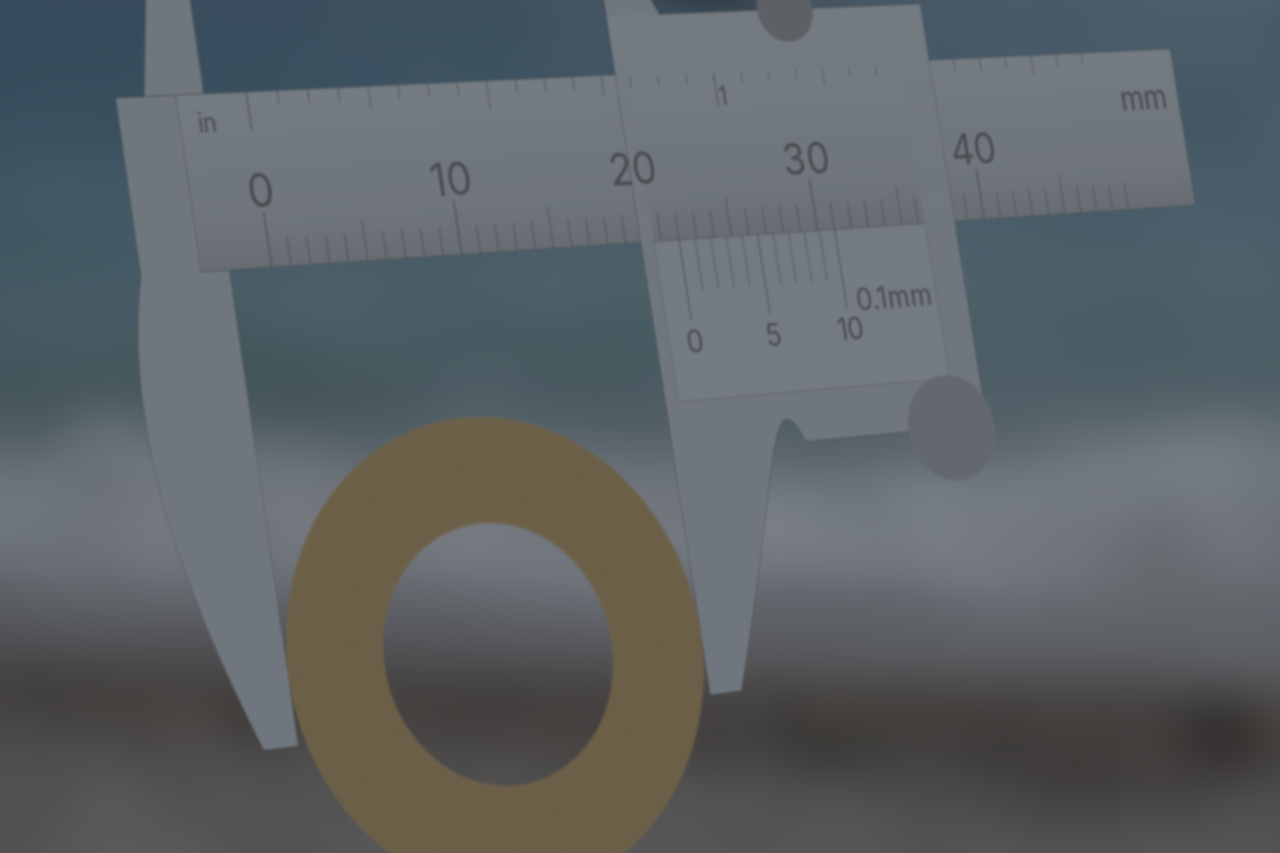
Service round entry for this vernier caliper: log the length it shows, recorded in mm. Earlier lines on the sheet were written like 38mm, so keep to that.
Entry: 22.0mm
